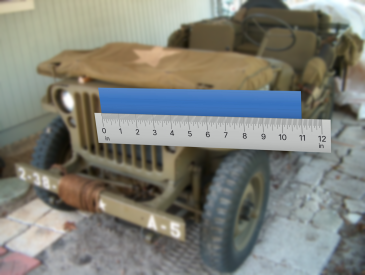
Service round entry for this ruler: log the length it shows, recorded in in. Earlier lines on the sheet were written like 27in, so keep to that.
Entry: 11in
